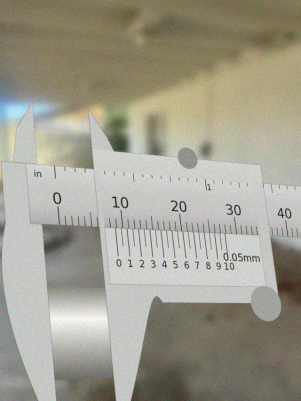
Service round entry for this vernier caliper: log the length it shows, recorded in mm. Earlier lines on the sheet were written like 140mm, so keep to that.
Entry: 8.8mm
